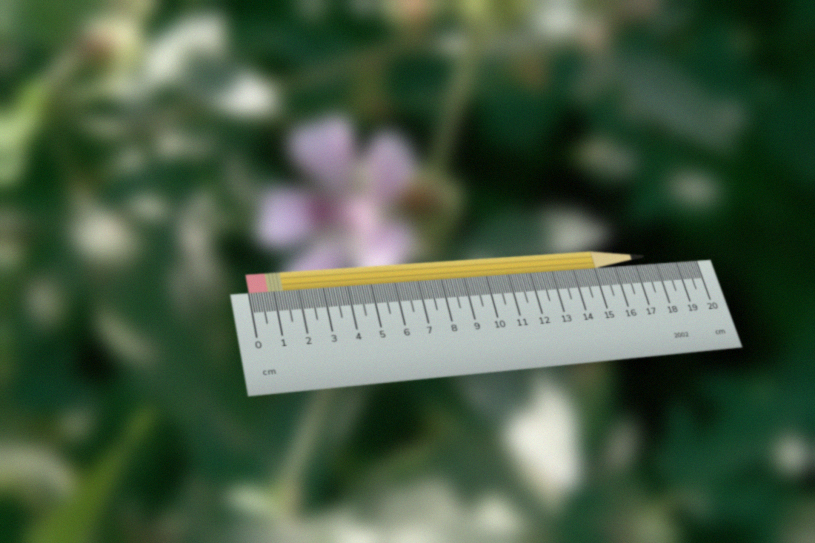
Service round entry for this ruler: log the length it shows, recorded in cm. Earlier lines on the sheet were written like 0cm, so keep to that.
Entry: 17.5cm
